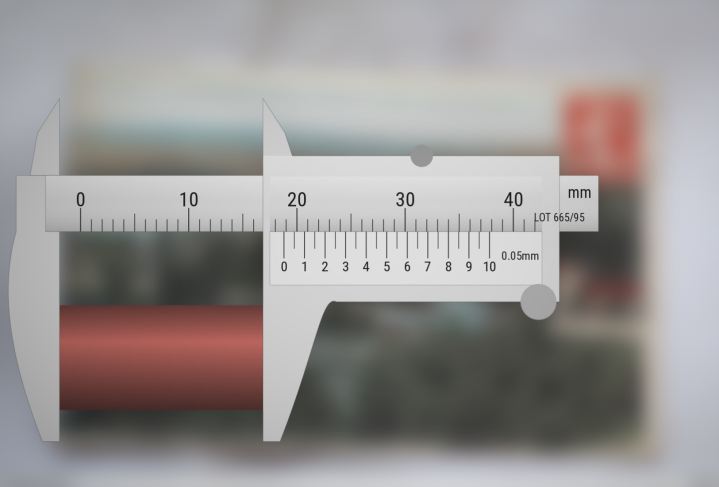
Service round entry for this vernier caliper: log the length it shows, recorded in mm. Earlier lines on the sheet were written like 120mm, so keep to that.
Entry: 18.8mm
